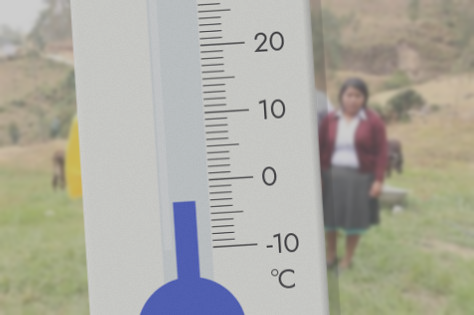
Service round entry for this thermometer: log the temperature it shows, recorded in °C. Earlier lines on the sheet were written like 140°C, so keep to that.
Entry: -3°C
